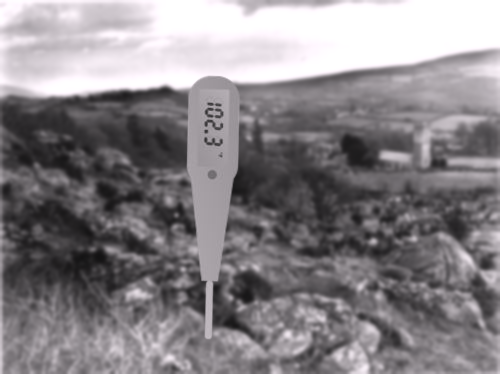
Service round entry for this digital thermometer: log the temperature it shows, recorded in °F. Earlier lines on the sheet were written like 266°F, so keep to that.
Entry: 102.3°F
